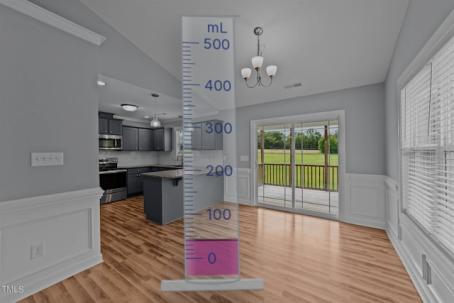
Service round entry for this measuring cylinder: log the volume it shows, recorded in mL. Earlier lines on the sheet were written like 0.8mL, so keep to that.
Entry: 40mL
